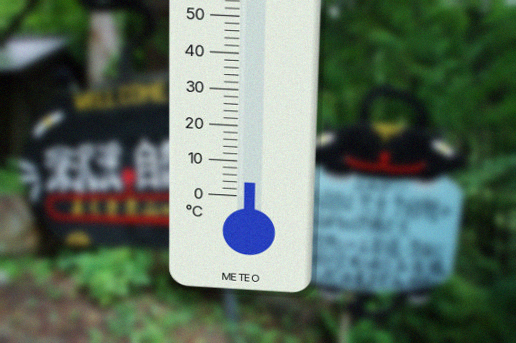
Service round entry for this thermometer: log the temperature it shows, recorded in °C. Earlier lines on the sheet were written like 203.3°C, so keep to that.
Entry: 4°C
